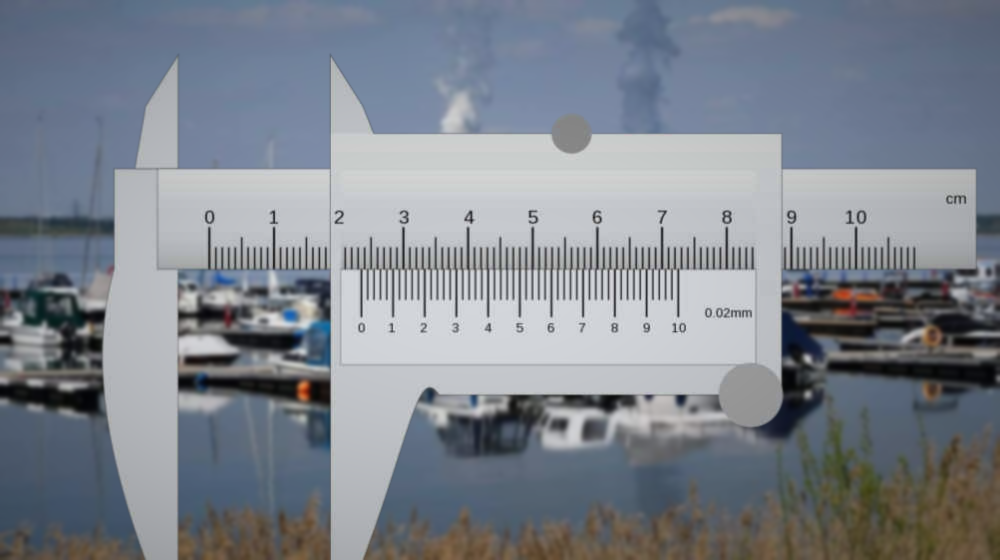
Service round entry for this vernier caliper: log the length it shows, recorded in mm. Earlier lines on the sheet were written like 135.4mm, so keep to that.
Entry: 23.5mm
